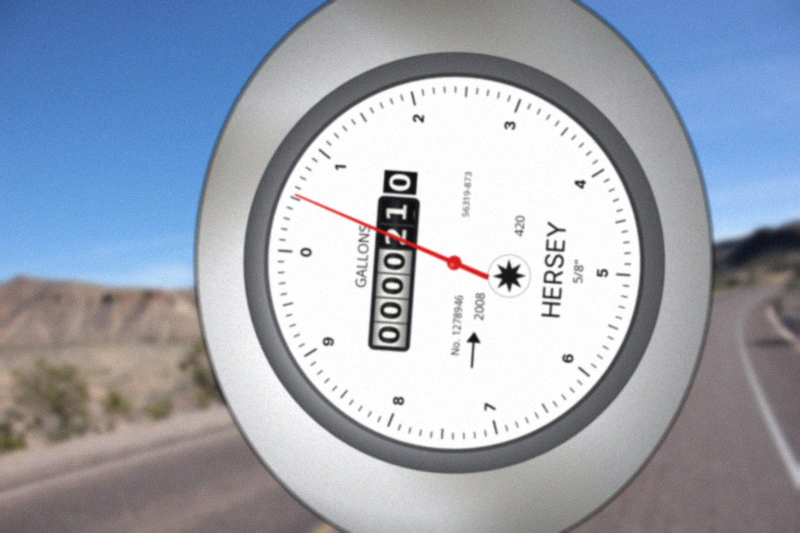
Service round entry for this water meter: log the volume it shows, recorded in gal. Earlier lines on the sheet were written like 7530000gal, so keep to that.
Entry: 210.5gal
